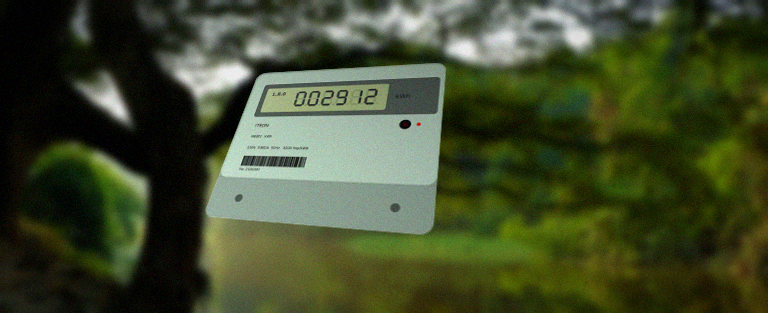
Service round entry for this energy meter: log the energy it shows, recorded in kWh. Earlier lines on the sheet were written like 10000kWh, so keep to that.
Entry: 2912kWh
